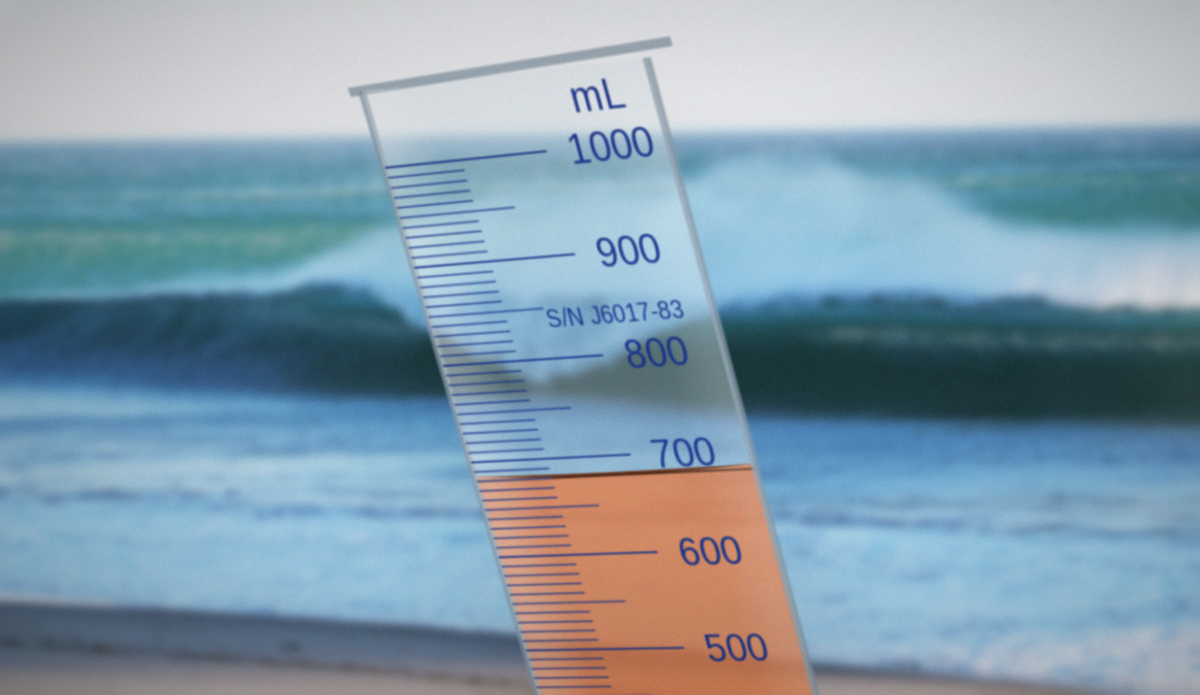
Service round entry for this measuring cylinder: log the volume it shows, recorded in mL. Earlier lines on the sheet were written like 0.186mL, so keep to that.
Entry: 680mL
